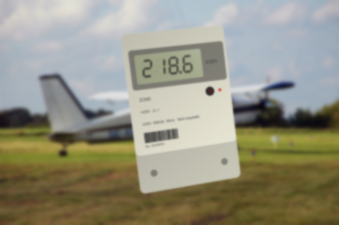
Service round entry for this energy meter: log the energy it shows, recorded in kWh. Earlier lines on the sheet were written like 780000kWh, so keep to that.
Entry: 218.6kWh
